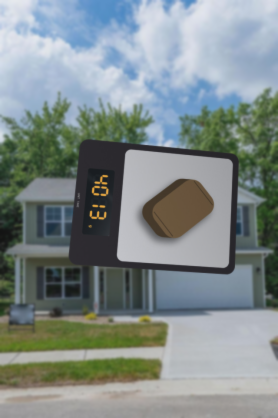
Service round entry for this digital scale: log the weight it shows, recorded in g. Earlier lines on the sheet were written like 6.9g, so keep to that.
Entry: 4013g
